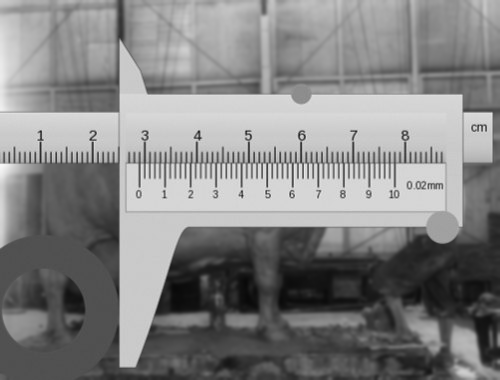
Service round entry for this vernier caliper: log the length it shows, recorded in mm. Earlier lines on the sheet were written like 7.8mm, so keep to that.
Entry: 29.0mm
